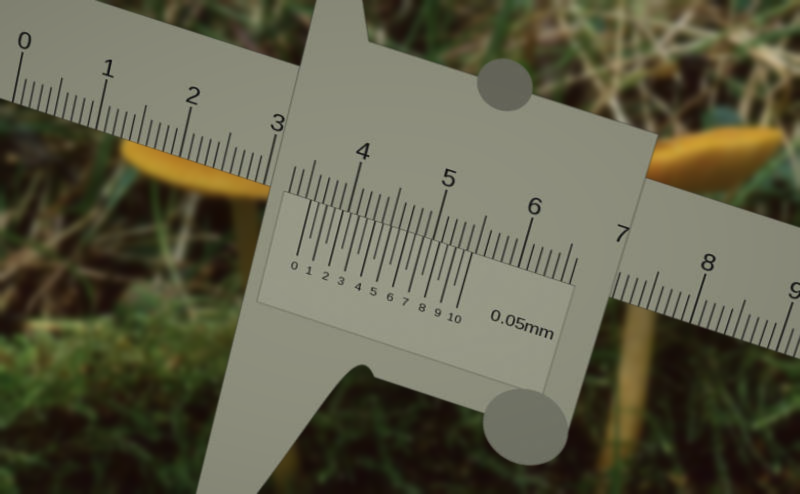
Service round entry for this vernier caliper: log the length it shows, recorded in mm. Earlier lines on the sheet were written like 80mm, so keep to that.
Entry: 35.6mm
